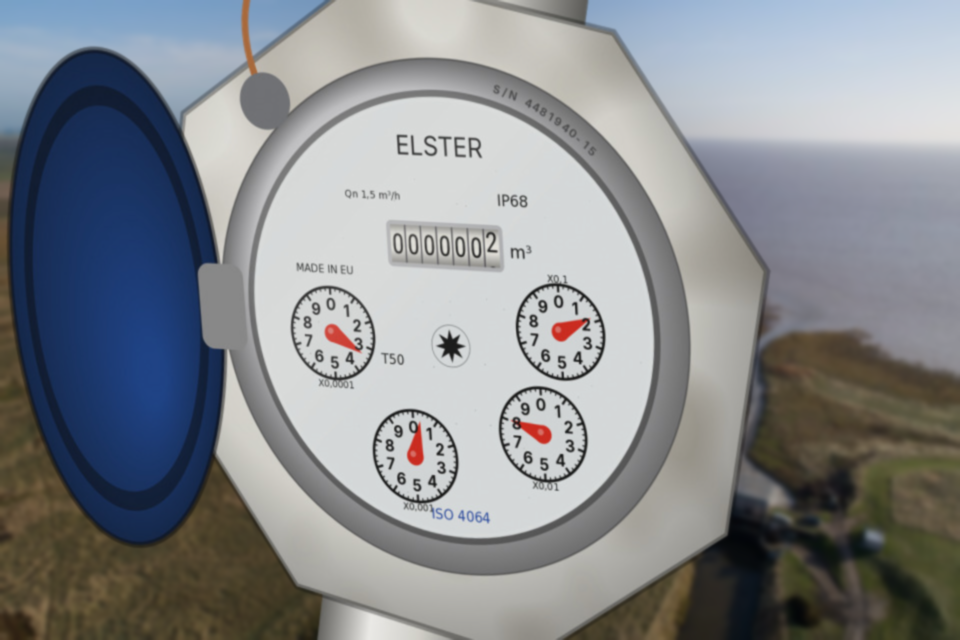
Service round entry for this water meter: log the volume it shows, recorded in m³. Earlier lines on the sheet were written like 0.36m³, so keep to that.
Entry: 2.1803m³
